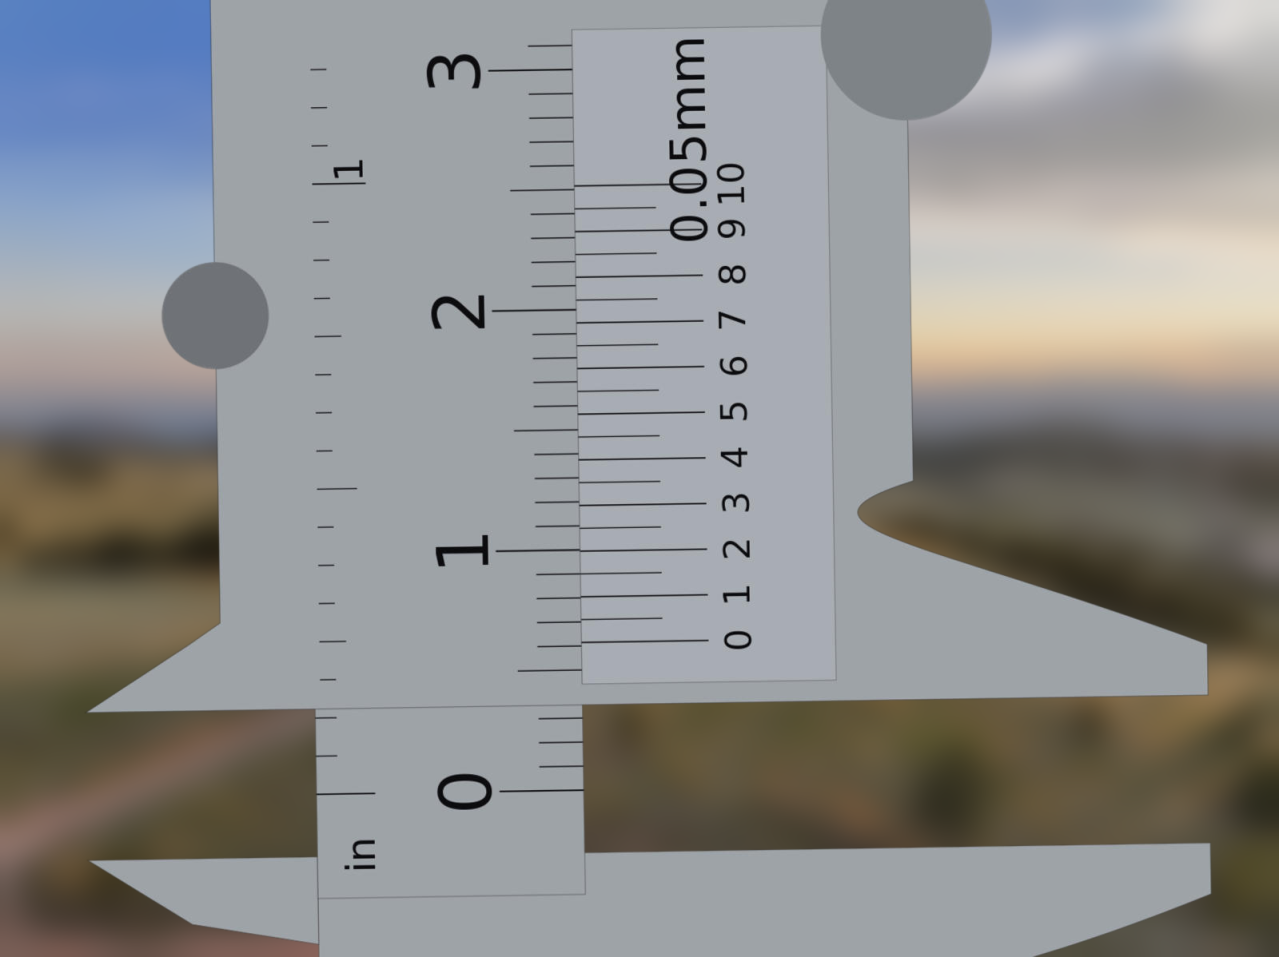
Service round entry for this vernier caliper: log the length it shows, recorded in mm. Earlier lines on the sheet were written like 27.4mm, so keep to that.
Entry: 6.15mm
